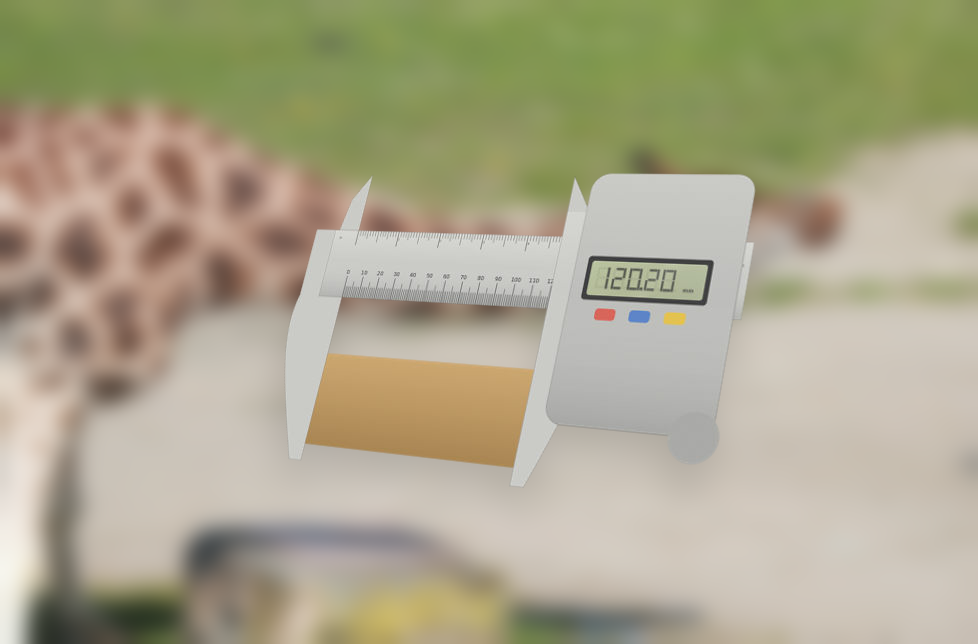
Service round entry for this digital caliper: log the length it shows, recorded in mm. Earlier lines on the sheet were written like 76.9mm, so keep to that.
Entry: 120.20mm
